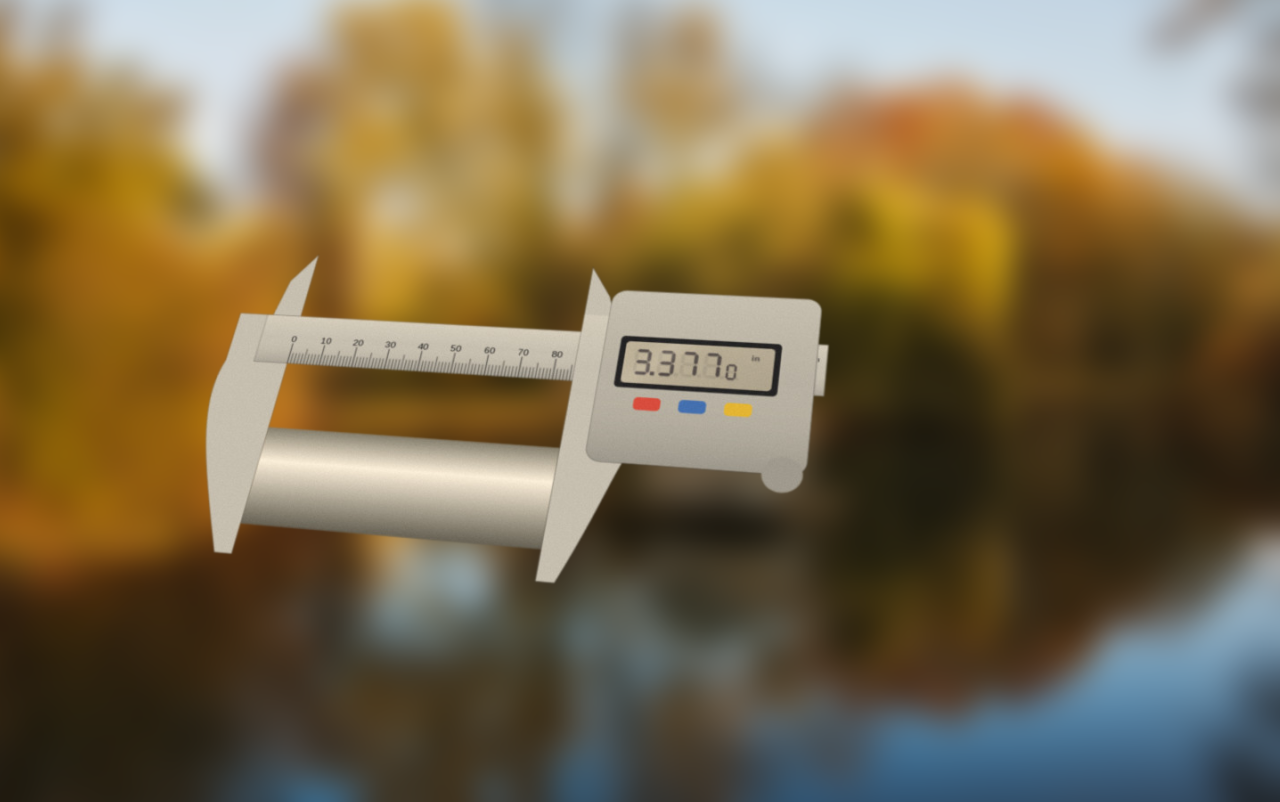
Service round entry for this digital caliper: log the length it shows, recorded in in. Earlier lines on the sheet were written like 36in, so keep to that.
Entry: 3.3770in
